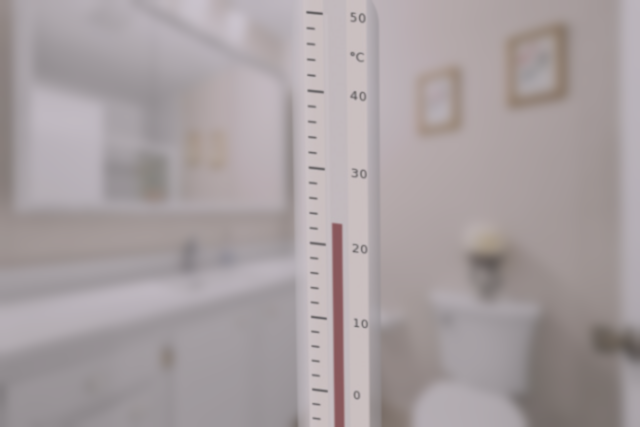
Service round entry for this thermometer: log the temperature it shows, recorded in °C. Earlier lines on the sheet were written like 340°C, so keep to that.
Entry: 23°C
